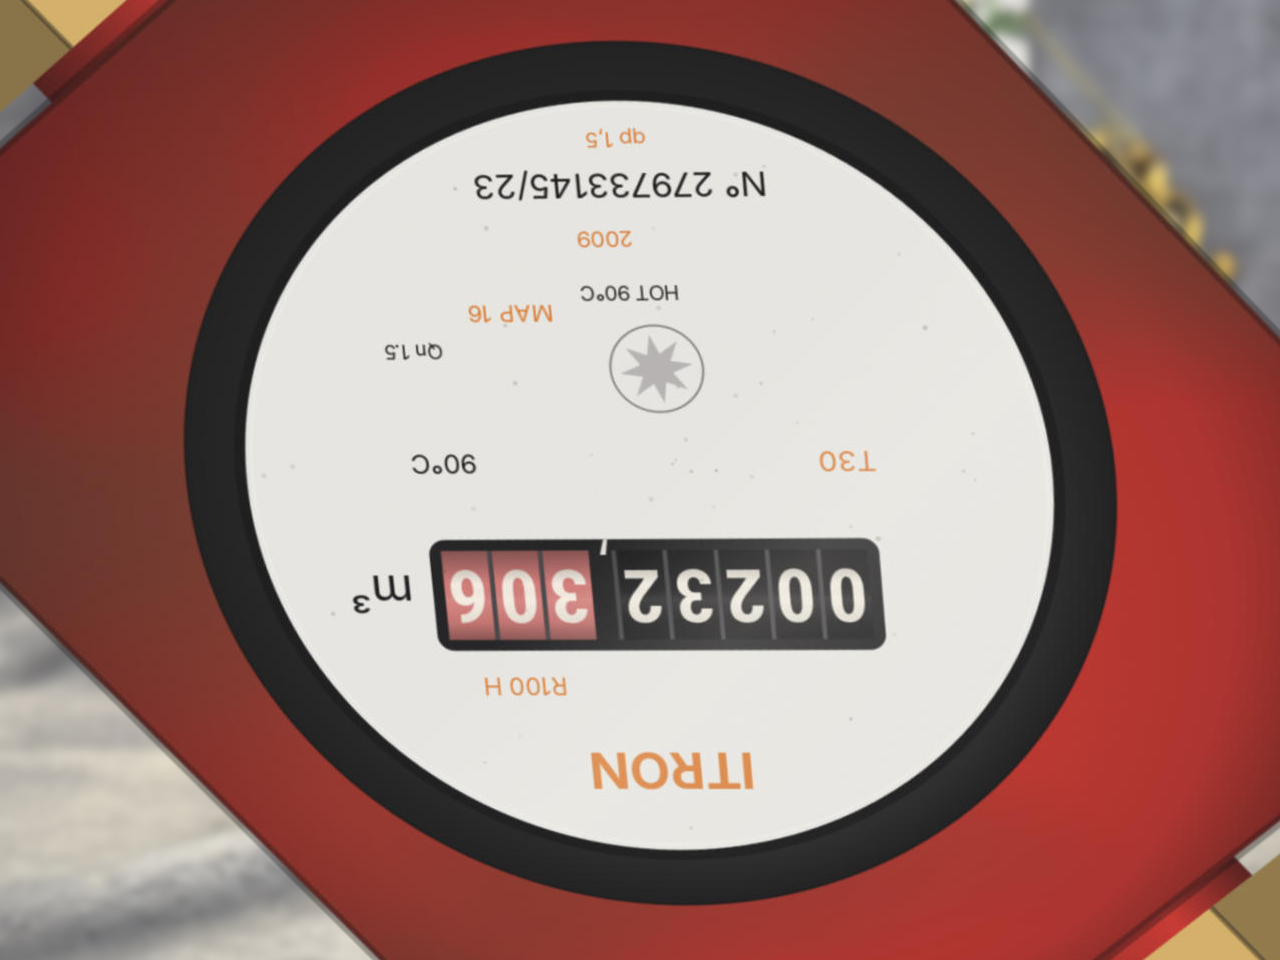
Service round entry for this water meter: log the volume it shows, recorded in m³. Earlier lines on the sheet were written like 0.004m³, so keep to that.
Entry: 232.306m³
